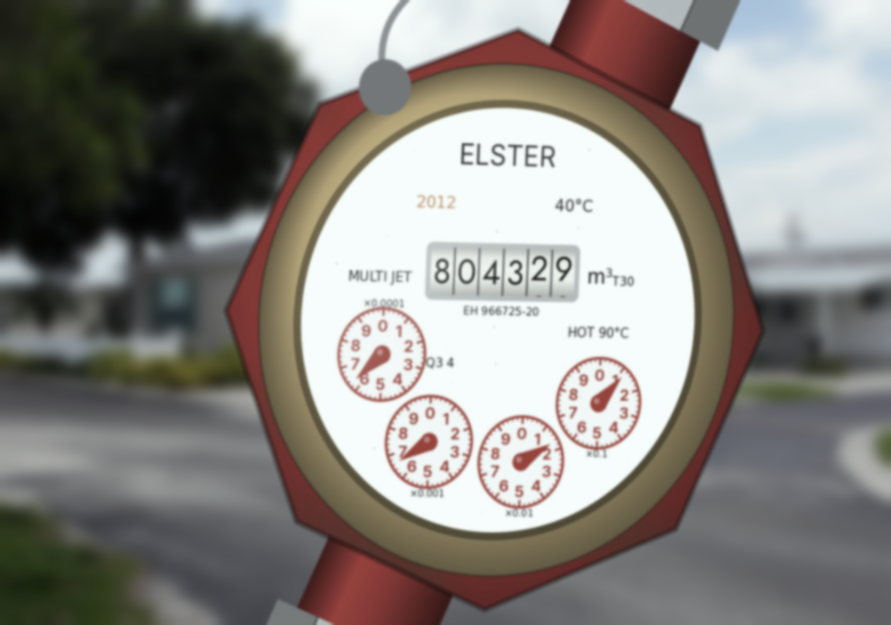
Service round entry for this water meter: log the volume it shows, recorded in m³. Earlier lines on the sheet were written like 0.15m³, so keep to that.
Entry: 804329.1166m³
